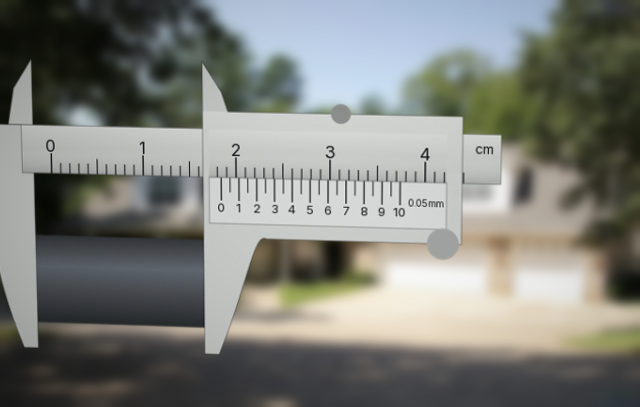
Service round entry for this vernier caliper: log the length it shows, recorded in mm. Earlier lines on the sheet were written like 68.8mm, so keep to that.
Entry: 18.4mm
